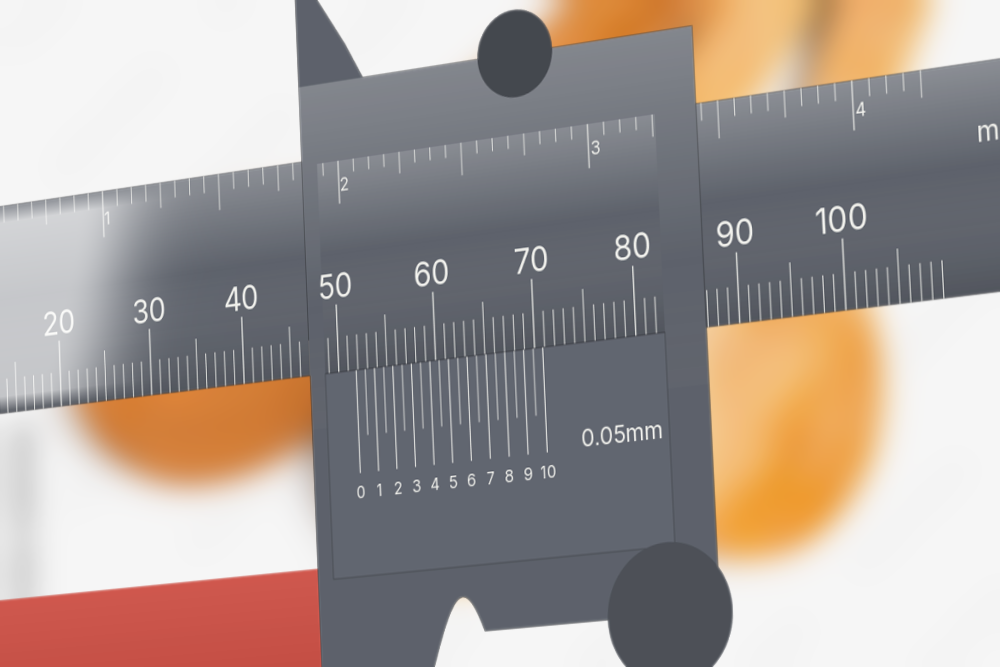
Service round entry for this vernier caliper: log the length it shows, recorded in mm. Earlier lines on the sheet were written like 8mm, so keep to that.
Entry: 51.8mm
